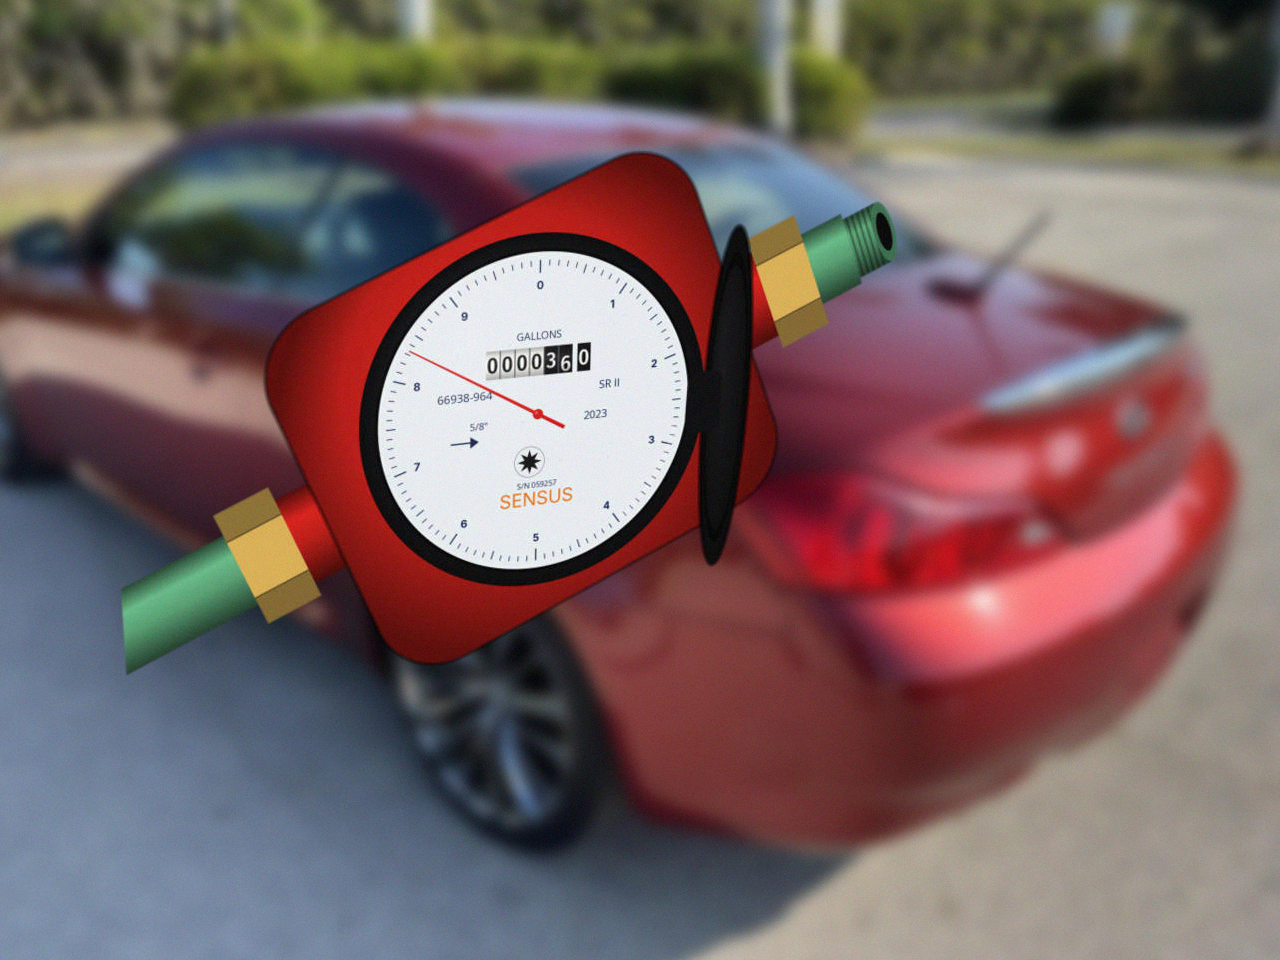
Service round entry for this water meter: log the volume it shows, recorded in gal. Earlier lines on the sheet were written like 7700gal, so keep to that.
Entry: 358.3gal
